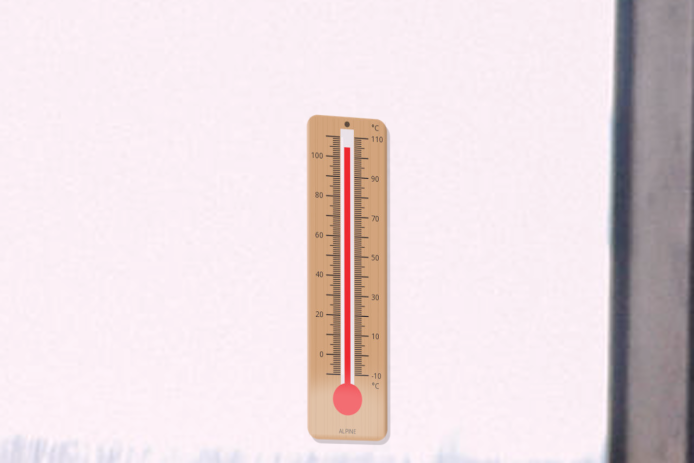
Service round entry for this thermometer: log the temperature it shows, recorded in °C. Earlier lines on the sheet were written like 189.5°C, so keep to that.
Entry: 105°C
